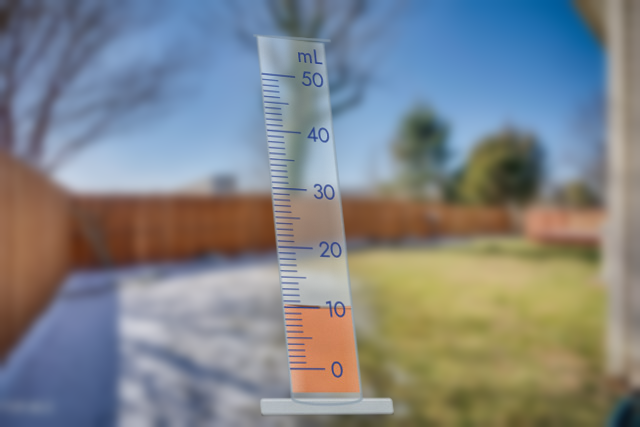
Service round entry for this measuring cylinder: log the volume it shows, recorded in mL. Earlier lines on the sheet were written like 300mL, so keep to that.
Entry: 10mL
